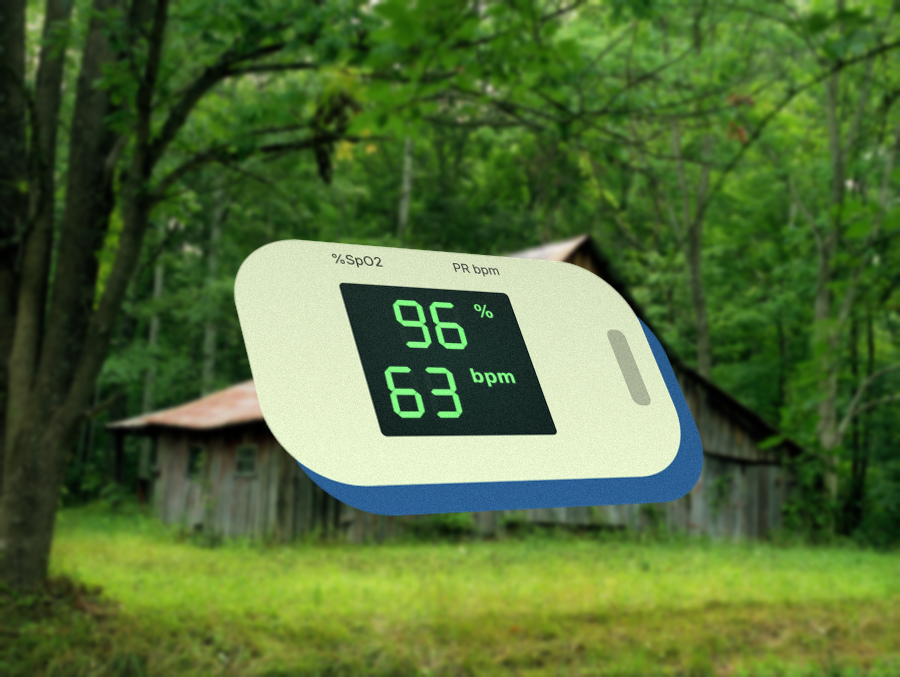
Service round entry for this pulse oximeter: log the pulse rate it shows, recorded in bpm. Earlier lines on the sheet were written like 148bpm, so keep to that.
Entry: 63bpm
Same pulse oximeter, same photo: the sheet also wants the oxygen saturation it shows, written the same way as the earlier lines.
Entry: 96%
